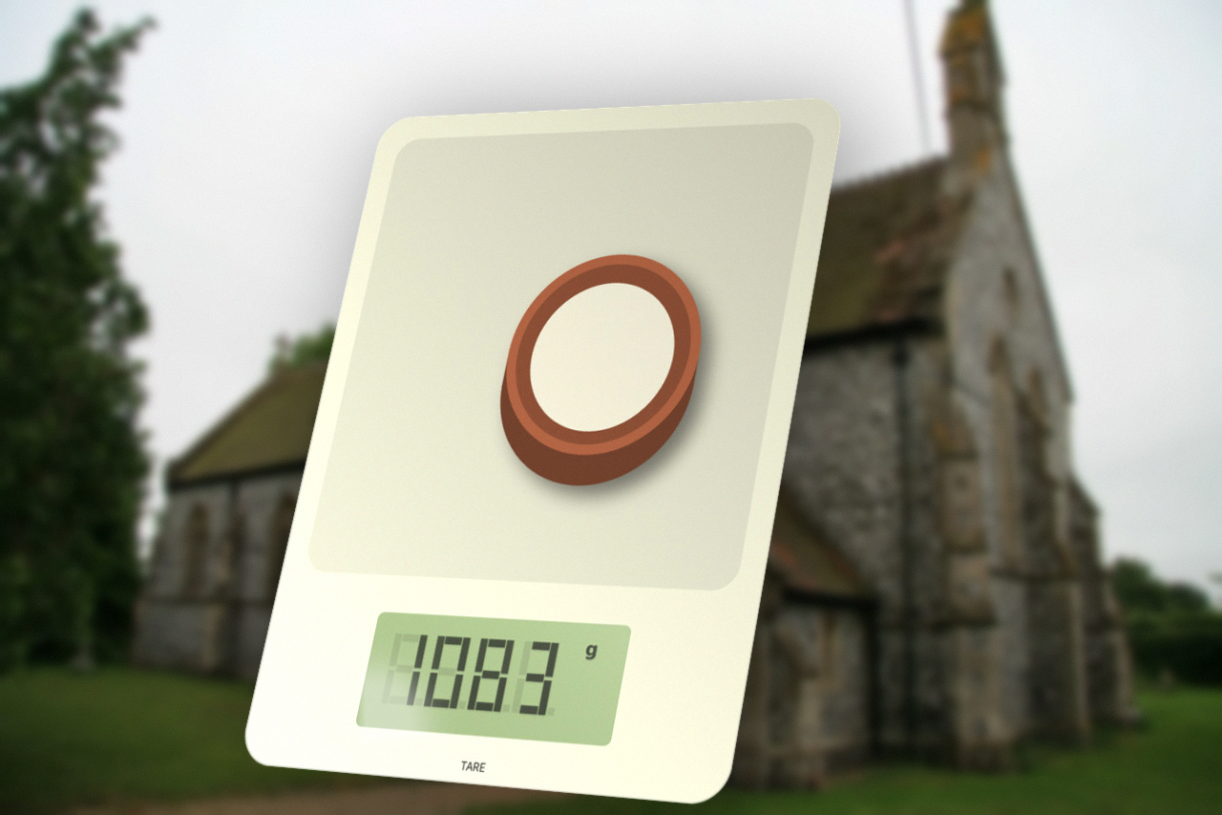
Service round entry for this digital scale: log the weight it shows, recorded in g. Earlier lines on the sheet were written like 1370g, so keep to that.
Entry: 1083g
